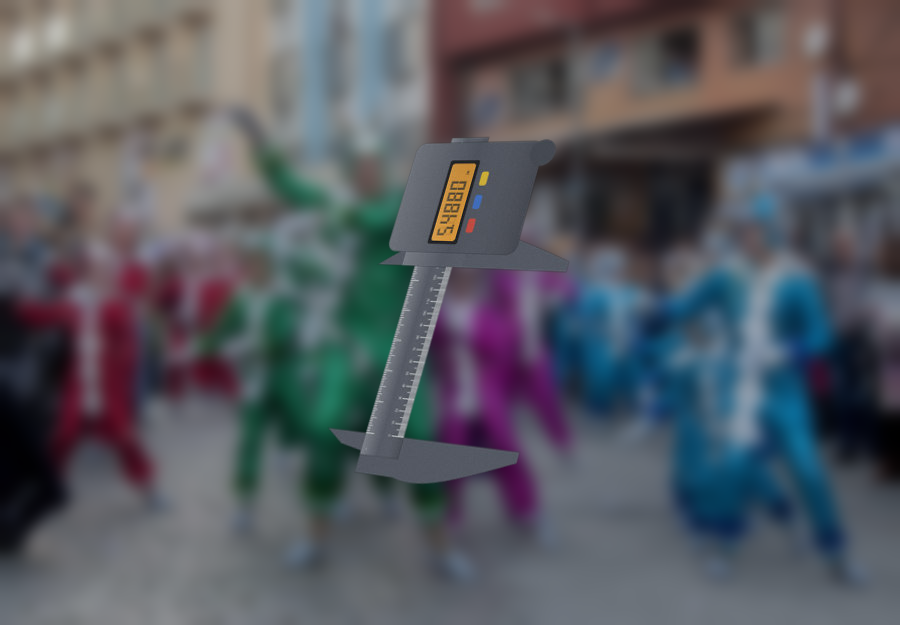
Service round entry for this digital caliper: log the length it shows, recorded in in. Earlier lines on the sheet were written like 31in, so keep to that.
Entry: 5.4880in
